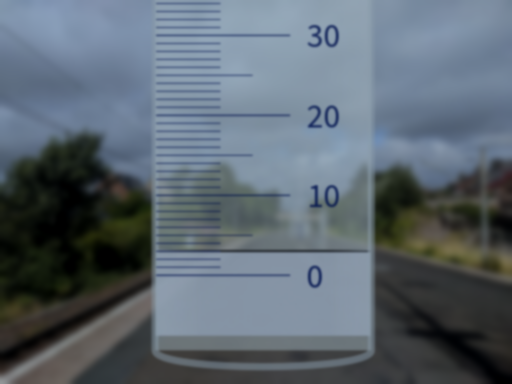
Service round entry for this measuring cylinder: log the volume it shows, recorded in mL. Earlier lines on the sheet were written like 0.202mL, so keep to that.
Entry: 3mL
